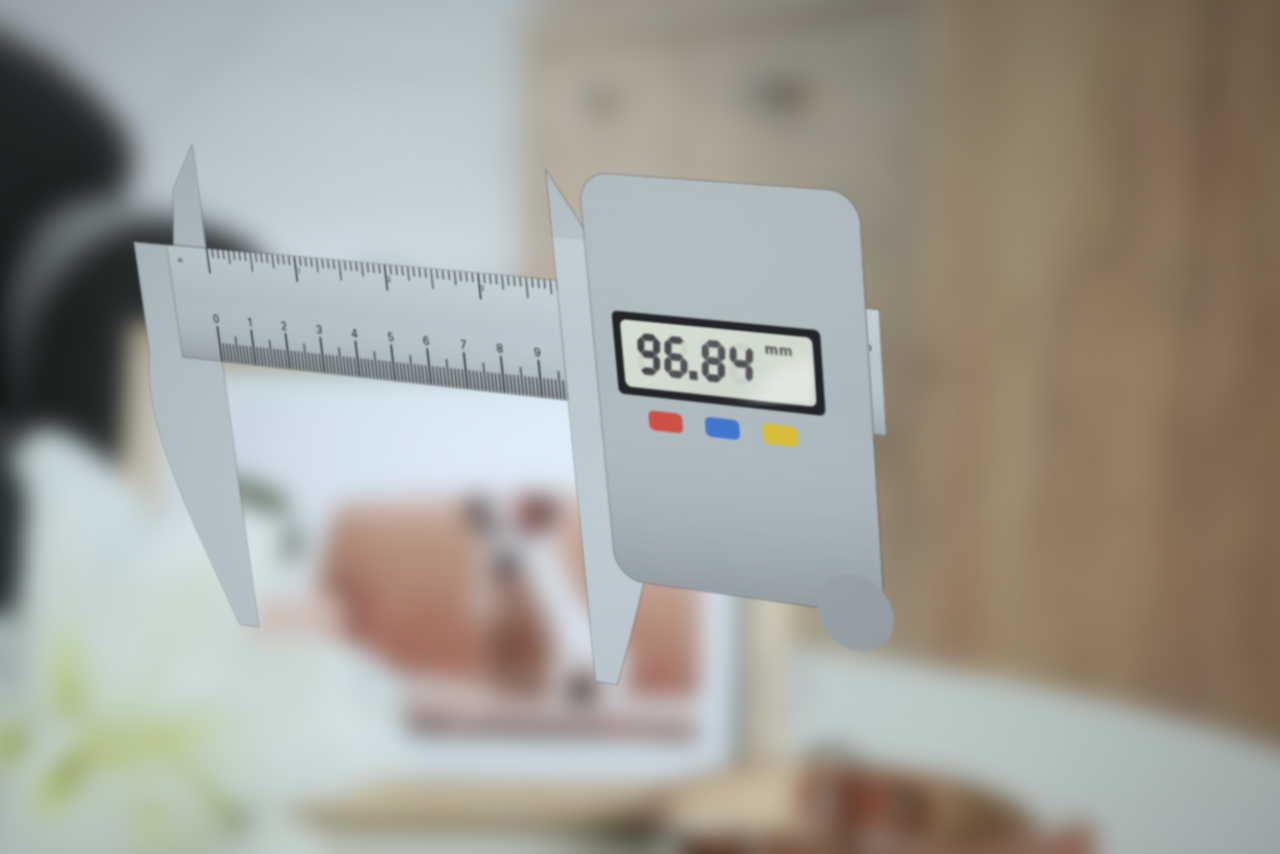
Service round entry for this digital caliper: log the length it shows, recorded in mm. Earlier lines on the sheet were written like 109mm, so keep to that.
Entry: 96.84mm
